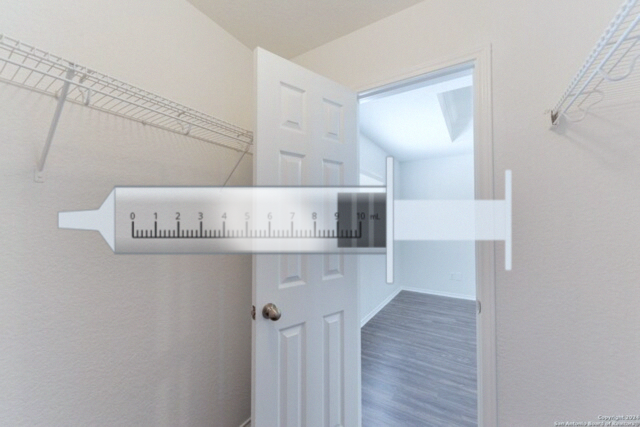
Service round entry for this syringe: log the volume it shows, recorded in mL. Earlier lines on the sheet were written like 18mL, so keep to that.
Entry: 9mL
